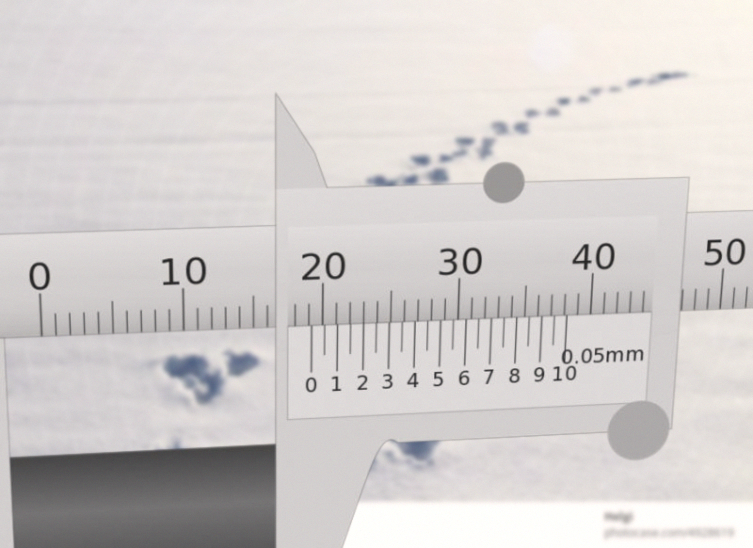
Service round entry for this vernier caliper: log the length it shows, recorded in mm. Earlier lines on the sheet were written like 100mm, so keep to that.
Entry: 19.2mm
